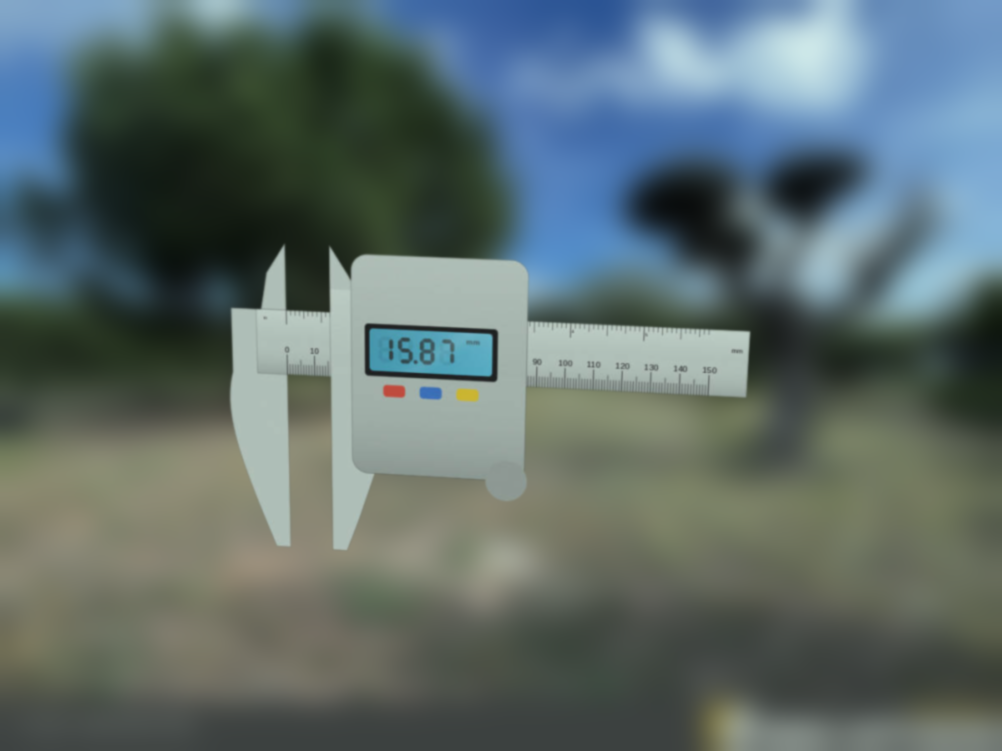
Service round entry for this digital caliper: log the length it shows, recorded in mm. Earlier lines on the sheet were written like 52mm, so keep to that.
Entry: 15.87mm
